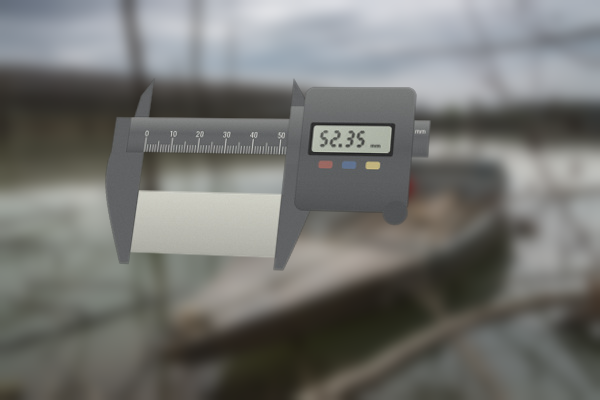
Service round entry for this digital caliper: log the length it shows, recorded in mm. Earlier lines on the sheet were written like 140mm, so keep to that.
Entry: 52.35mm
